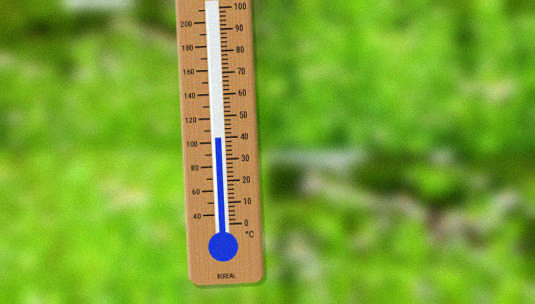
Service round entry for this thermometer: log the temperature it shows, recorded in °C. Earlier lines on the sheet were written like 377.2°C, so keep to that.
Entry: 40°C
